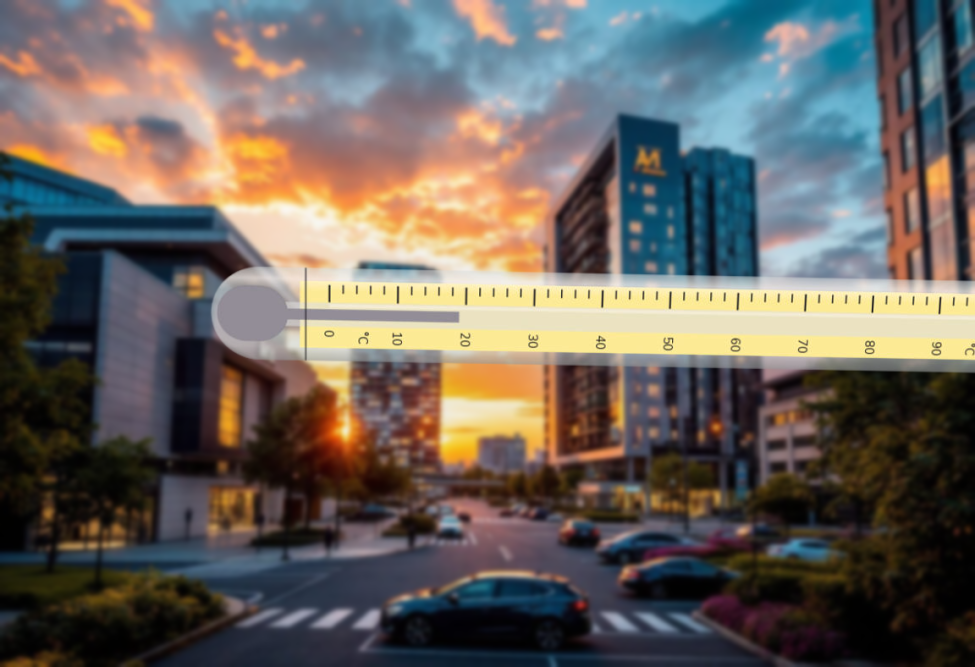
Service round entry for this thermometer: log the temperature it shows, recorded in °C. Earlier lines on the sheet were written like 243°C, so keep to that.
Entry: 19°C
